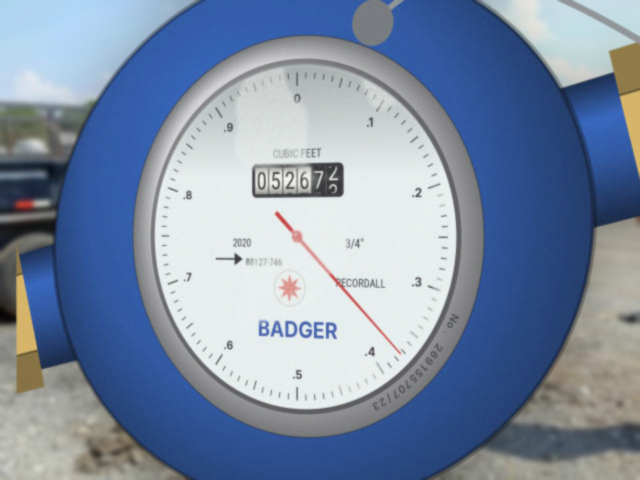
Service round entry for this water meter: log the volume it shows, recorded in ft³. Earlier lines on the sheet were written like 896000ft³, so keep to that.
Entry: 52672.37ft³
